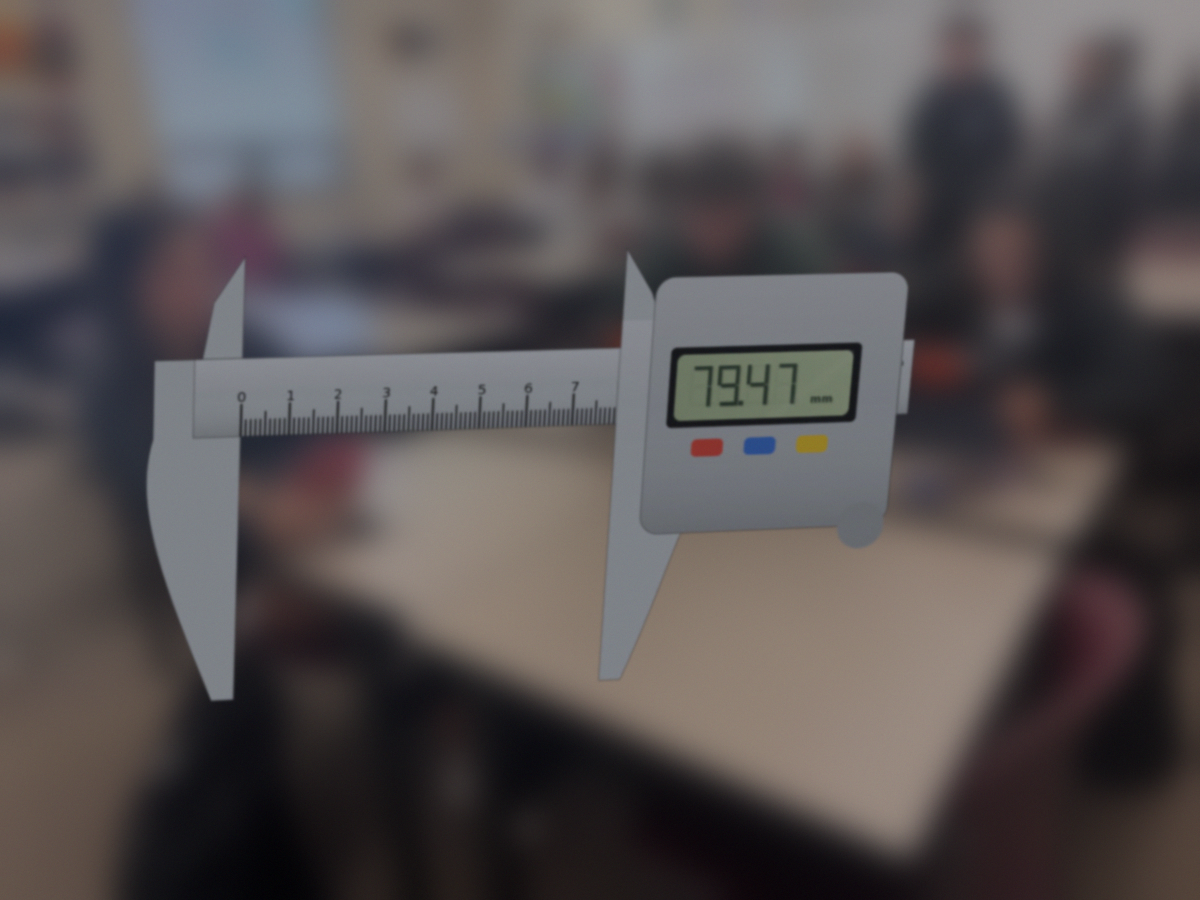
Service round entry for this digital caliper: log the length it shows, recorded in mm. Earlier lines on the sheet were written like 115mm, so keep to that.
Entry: 79.47mm
